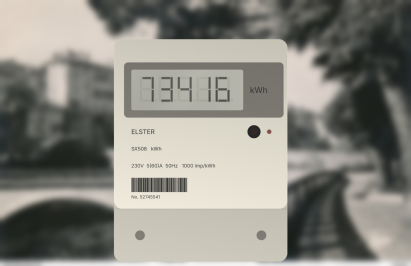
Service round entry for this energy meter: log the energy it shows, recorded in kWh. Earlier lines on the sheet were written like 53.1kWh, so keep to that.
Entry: 73416kWh
